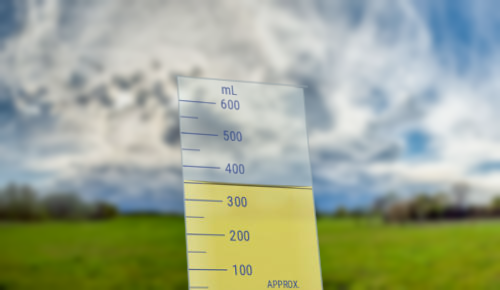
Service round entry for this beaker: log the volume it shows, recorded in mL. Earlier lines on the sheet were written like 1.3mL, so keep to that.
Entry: 350mL
